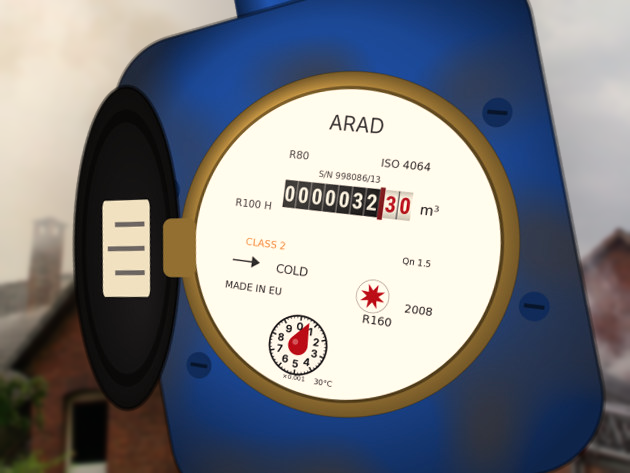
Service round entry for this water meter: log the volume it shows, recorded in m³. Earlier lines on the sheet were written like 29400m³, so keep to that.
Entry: 32.300m³
